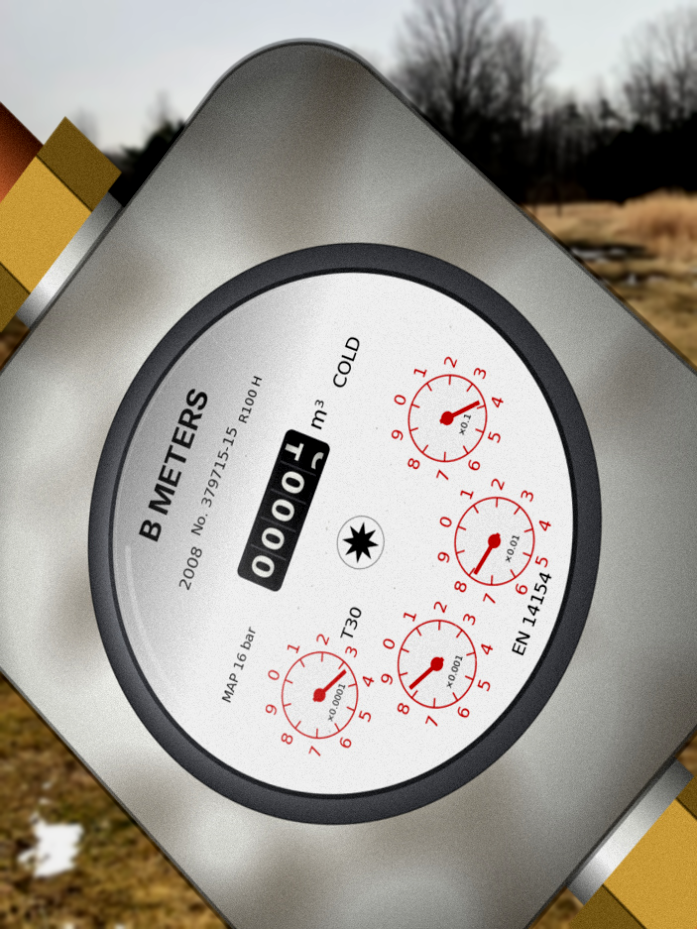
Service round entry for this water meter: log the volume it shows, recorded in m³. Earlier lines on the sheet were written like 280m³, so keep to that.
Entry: 1.3783m³
